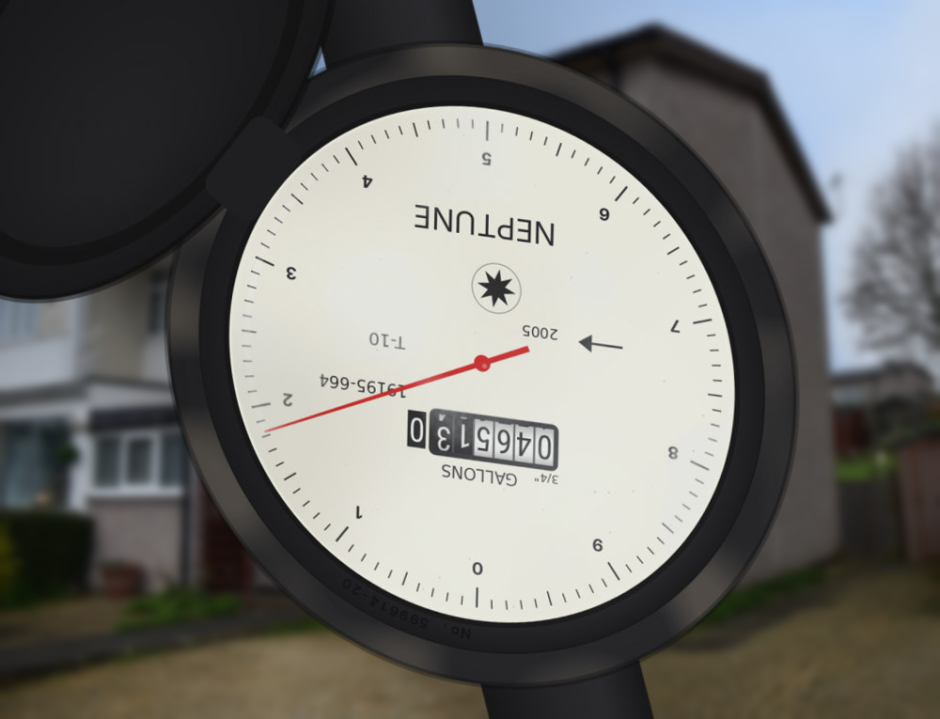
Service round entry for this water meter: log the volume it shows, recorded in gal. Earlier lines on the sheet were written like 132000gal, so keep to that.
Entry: 465131.8gal
